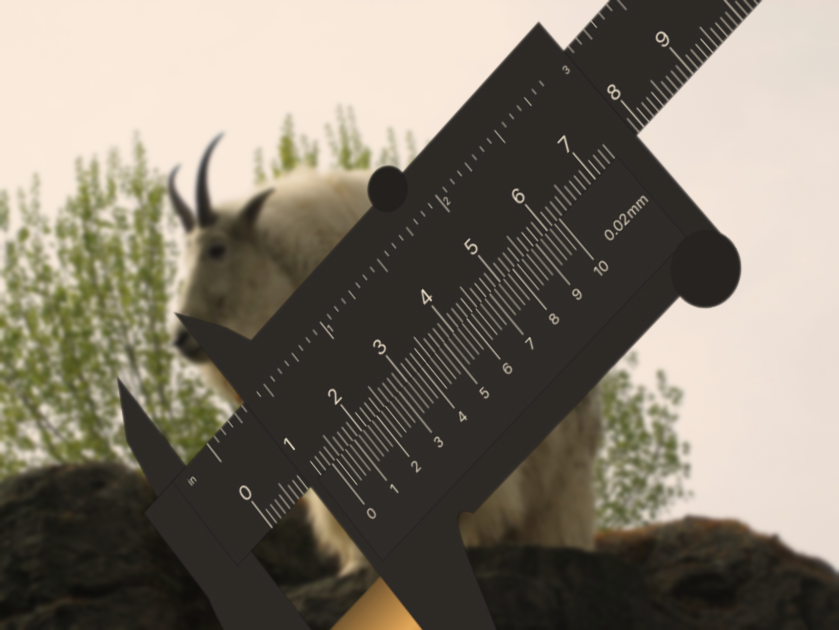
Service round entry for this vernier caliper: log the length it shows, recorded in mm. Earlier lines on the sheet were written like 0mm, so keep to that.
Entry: 13.4mm
